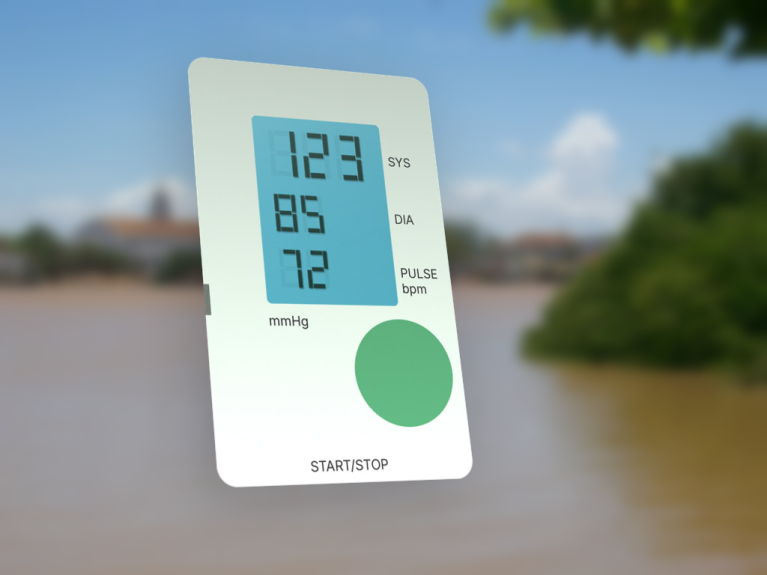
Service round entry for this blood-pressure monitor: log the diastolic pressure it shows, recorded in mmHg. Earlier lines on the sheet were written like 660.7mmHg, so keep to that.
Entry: 85mmHg
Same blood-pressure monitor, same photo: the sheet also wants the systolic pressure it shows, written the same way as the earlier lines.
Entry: 123mmHg
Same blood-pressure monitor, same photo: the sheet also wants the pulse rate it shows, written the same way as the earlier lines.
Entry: 72bpm
